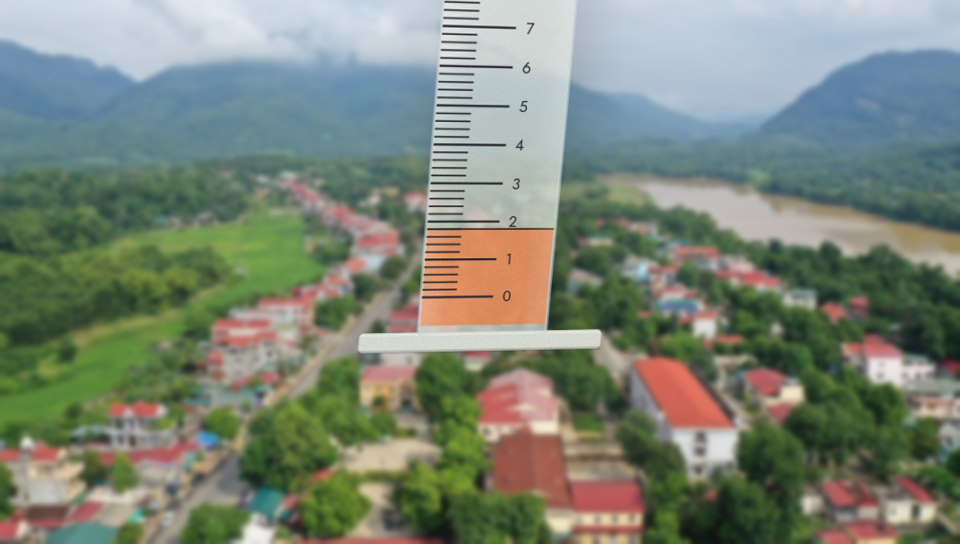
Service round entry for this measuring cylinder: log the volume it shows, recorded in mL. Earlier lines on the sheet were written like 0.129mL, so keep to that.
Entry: 1.8mL
